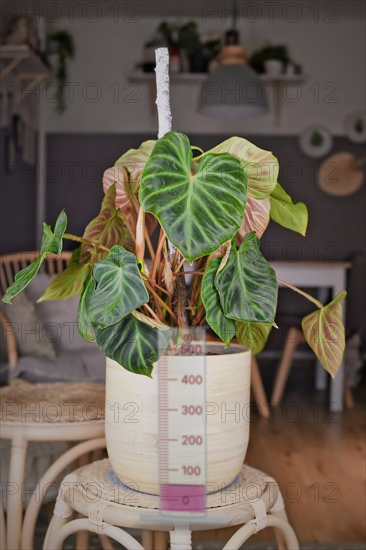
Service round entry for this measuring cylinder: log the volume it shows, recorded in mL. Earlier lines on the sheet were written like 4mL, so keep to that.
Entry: 50mL
